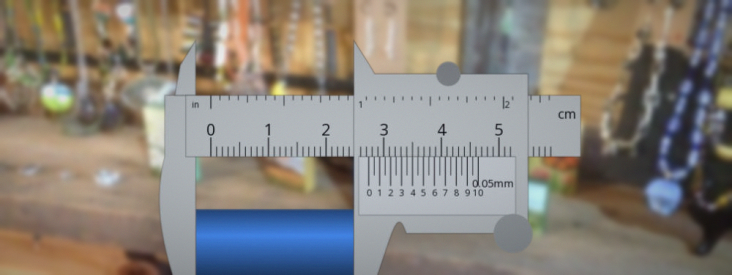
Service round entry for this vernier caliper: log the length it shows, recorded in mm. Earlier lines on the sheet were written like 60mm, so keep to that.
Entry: 27.4mm
